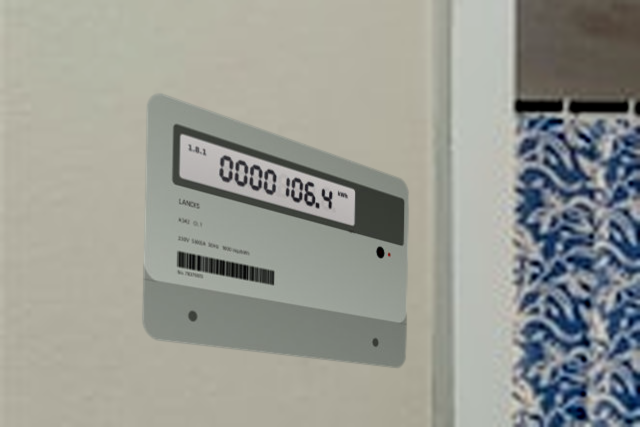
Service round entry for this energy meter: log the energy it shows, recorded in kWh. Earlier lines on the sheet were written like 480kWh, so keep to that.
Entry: 106.4kWh
